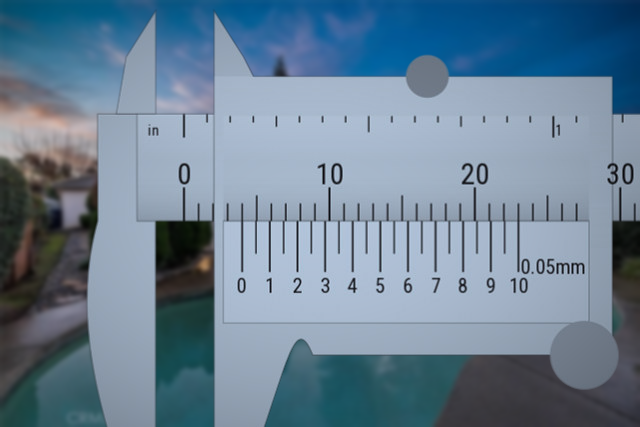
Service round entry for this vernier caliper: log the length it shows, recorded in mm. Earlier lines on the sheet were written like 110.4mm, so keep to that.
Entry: 4.0mm
